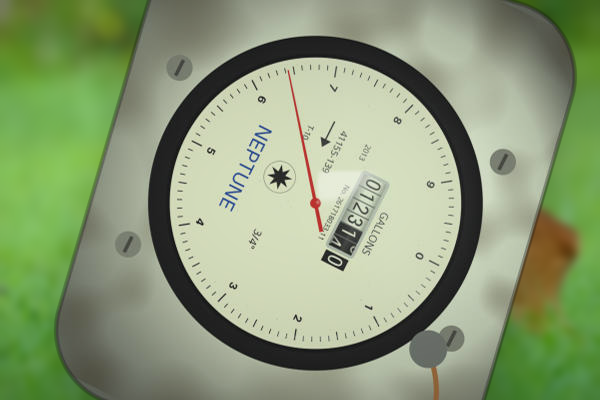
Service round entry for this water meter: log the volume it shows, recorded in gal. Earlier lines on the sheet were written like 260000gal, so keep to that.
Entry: 123136.4gal
